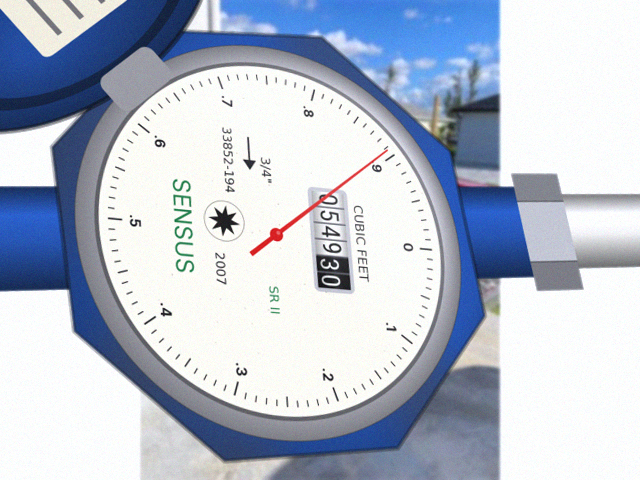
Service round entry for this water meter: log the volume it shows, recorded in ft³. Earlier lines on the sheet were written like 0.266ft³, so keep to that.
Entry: 54929.89ft³
